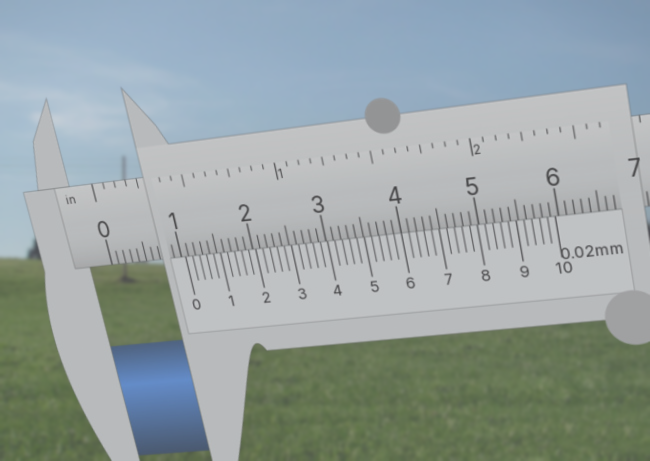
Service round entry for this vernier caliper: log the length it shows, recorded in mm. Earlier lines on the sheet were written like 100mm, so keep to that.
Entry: 10.6mm
